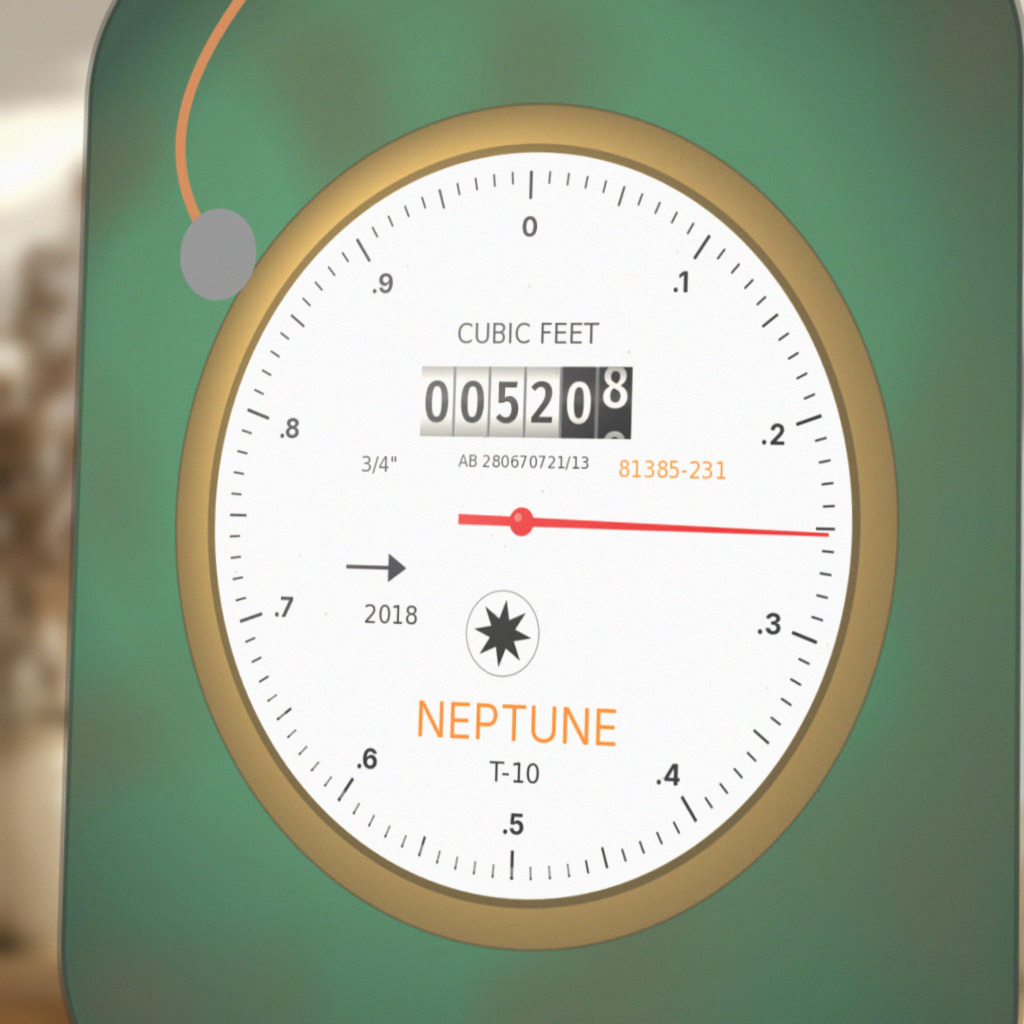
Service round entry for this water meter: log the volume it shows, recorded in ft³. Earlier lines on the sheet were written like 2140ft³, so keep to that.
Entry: 5208.25ft³
